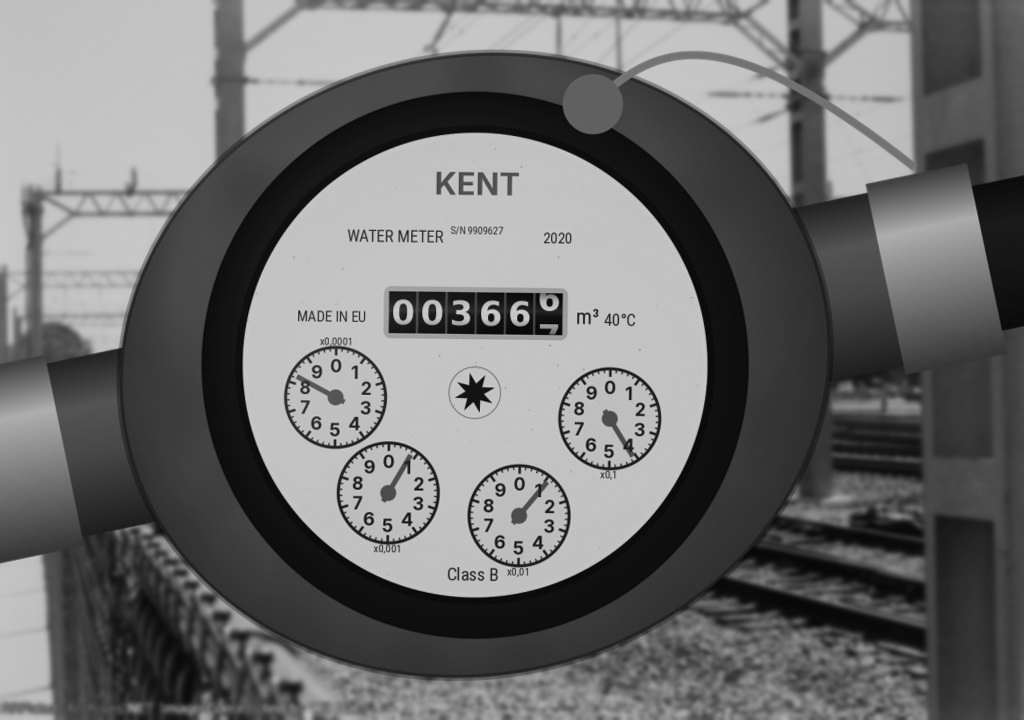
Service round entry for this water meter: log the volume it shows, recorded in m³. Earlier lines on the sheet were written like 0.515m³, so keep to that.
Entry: 3666.4108m³
